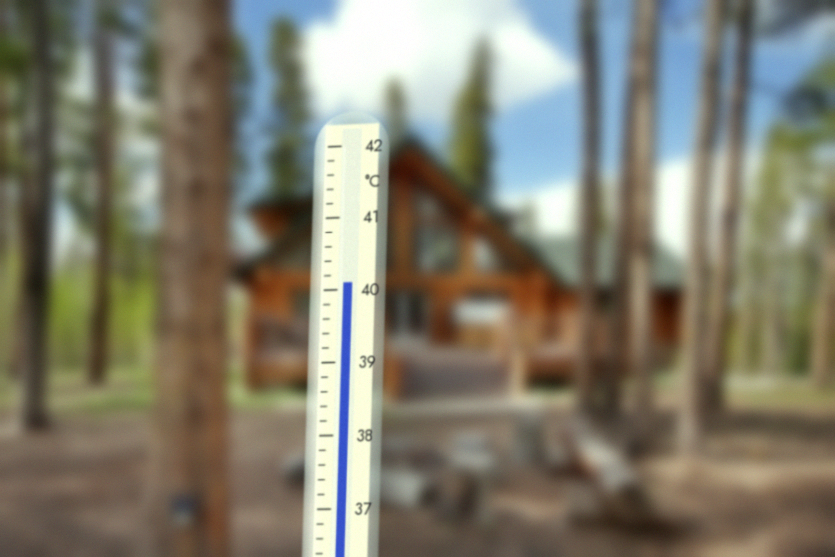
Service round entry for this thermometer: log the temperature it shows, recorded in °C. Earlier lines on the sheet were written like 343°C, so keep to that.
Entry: 40.1°C
